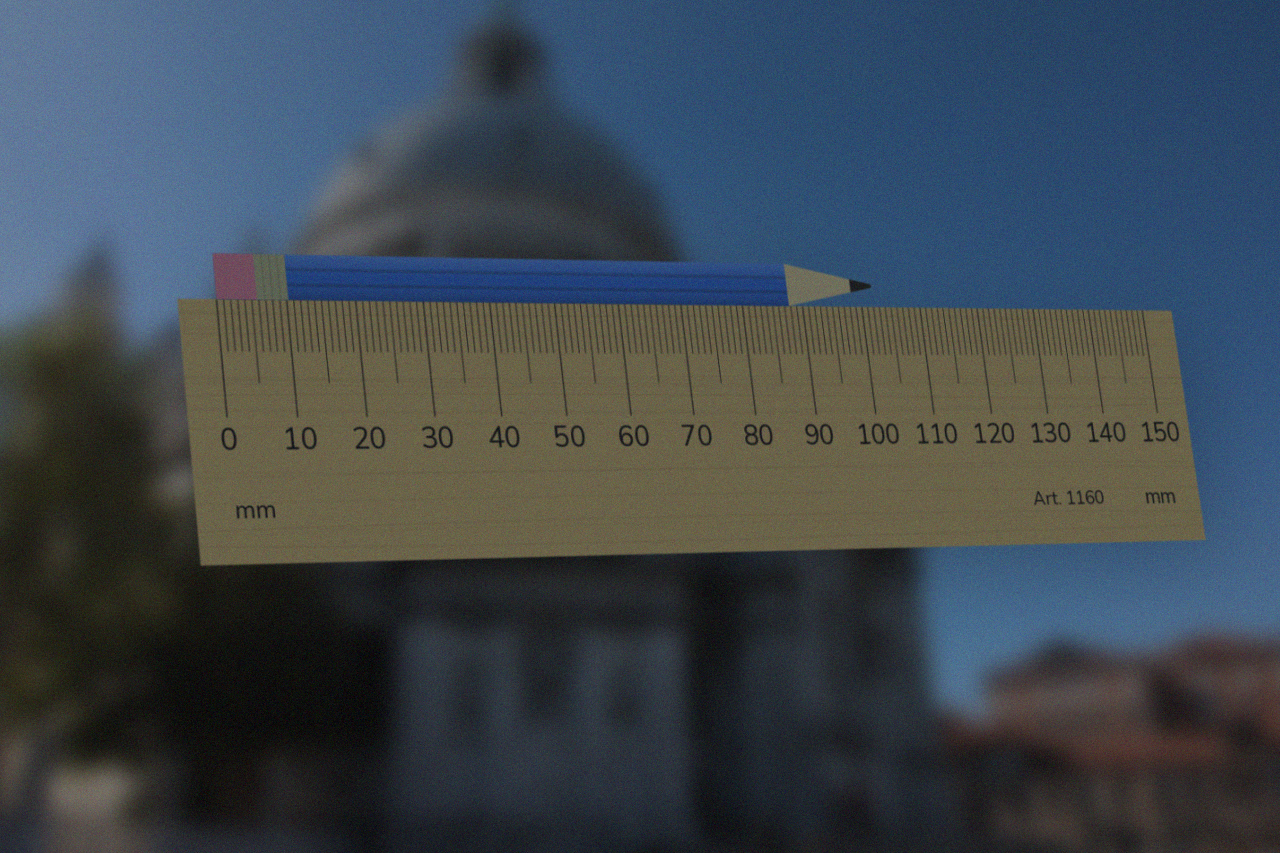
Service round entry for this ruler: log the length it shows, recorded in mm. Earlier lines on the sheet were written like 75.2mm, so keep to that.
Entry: 102mm
